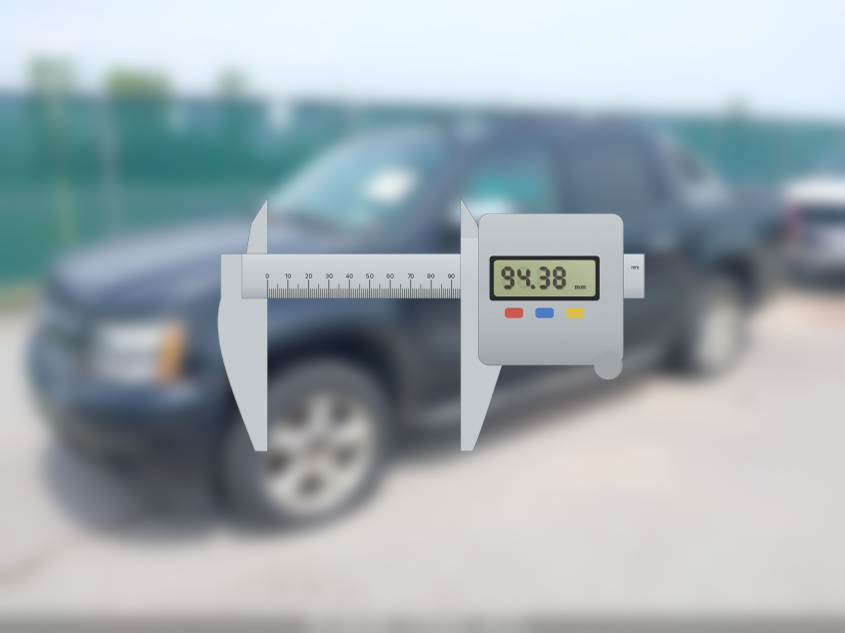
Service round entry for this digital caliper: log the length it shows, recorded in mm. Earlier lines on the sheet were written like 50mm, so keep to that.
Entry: 94.38mm
